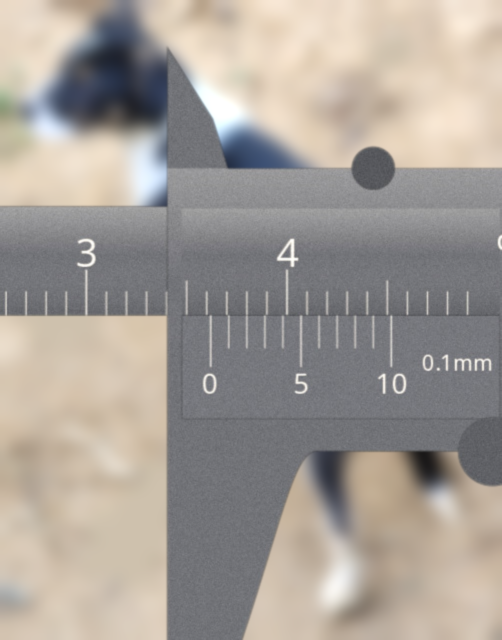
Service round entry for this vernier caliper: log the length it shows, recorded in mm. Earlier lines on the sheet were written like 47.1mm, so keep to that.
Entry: 36.2mm
